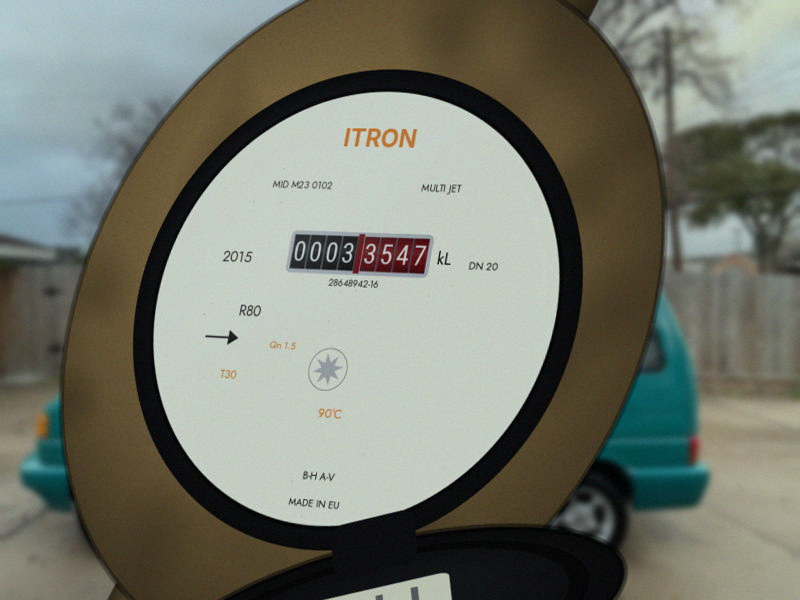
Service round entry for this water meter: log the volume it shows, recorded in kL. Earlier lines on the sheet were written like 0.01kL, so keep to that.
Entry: 3.3547kL
